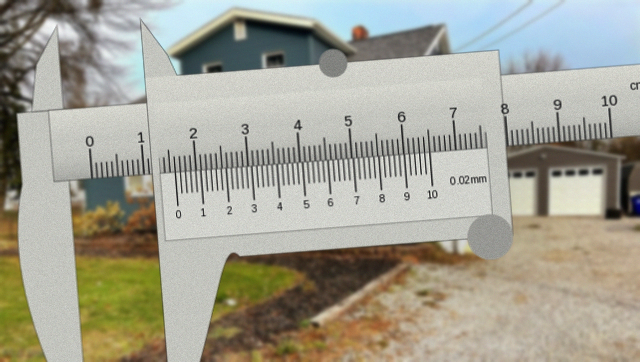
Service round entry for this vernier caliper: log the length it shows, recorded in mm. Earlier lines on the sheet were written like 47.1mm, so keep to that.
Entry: 16.0mm
